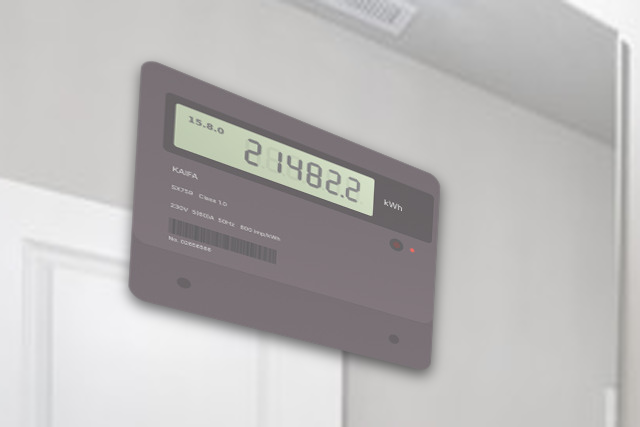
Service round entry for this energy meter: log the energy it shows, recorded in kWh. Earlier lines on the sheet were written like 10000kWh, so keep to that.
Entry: 21482.2kWh
